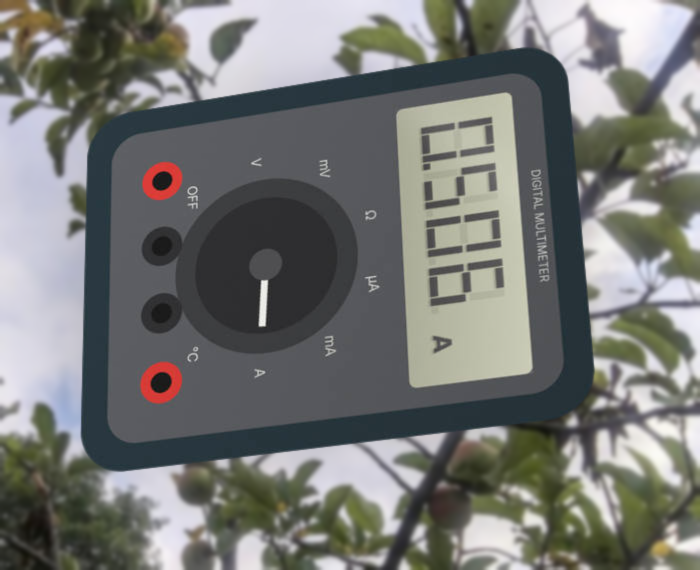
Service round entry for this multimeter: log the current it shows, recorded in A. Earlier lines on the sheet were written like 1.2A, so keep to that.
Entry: 0.506A
